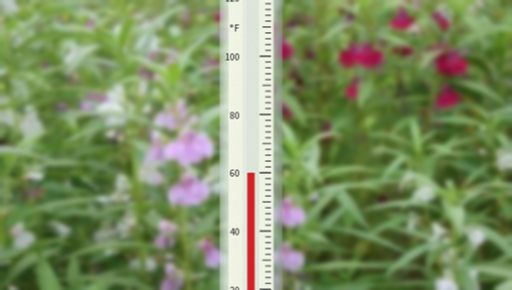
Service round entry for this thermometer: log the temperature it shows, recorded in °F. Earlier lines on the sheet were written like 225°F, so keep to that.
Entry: 60°F
